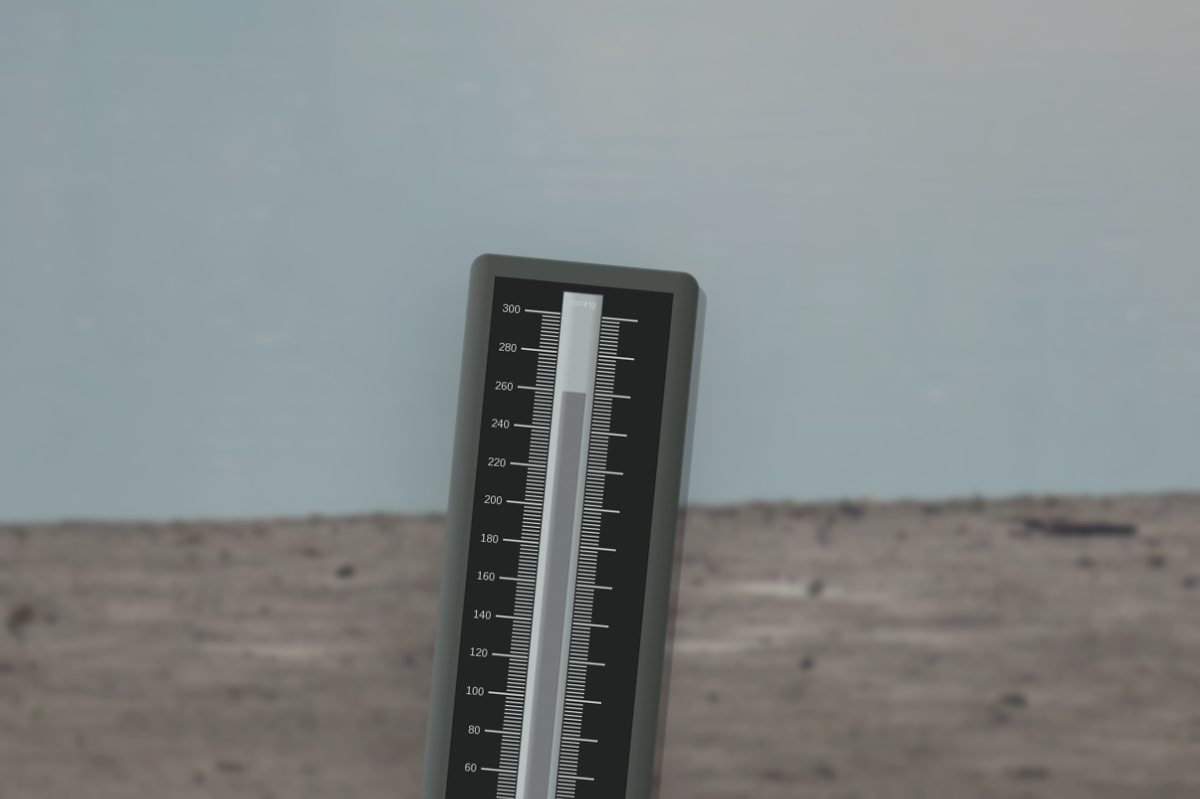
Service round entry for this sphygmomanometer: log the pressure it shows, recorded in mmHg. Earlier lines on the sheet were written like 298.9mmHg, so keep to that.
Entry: 260mmHg
